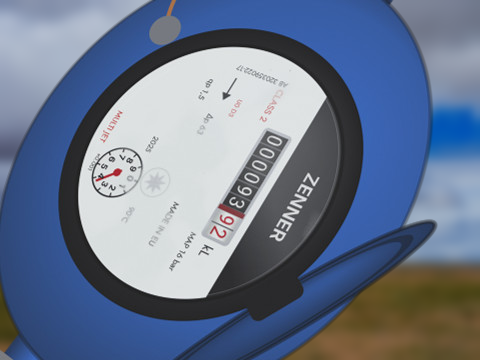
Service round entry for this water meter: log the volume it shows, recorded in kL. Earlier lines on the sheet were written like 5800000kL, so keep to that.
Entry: 93.923kL
